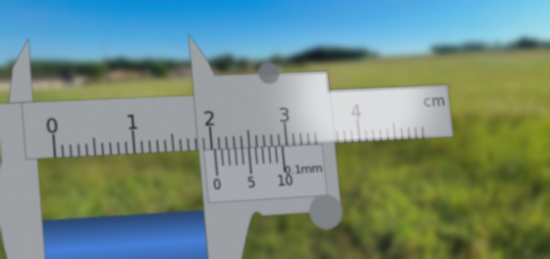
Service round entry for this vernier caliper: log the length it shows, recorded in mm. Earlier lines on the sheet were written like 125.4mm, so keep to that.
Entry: 20.4mm
